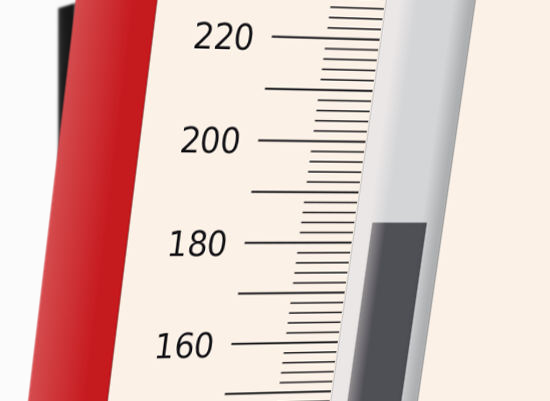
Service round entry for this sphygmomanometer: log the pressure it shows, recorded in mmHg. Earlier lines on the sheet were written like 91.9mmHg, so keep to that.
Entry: 184mmHg
